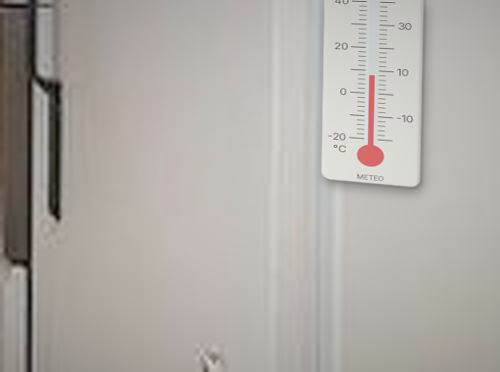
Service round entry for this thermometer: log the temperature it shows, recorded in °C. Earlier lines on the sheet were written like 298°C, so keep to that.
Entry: 8°C
